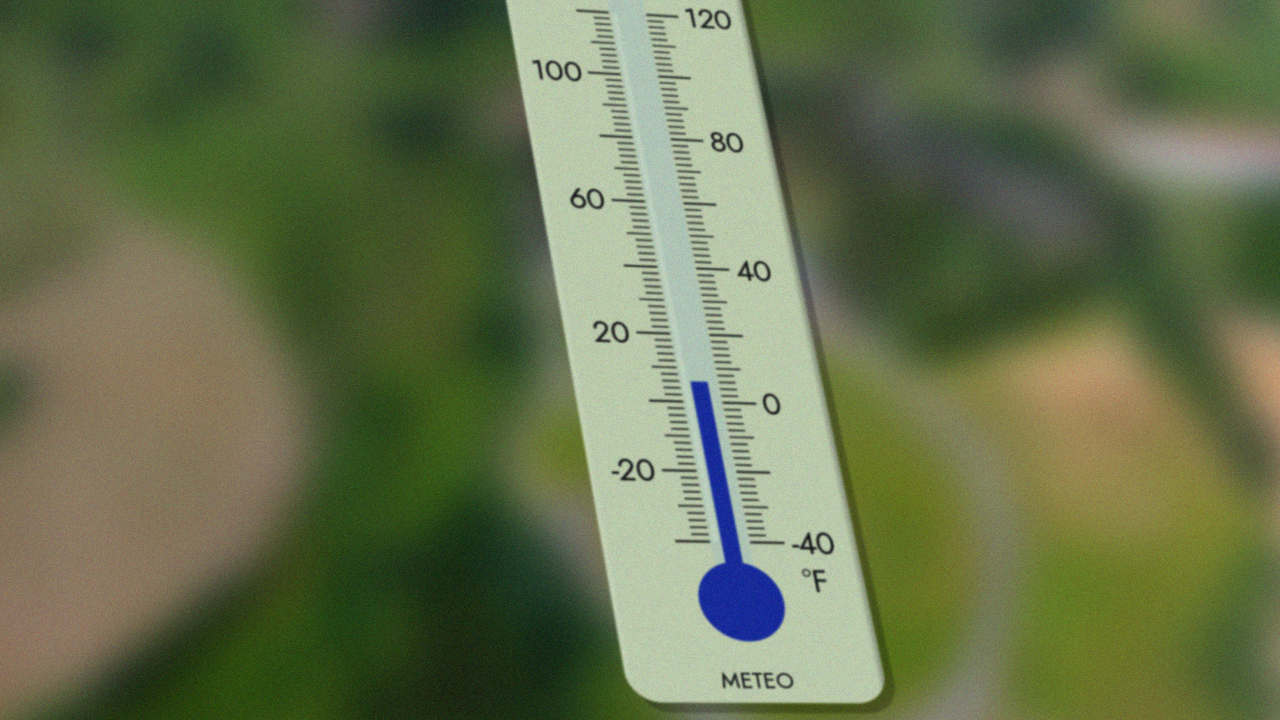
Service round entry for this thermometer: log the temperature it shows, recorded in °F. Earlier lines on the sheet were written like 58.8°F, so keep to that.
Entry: 6°F
